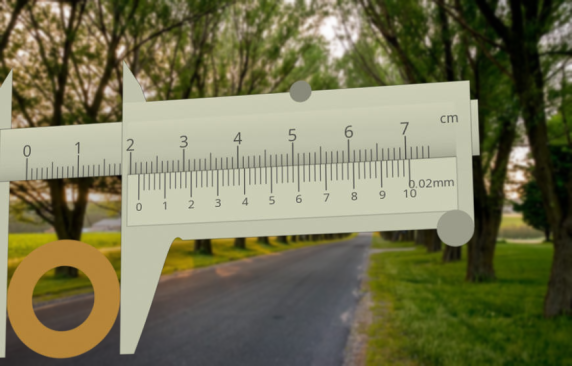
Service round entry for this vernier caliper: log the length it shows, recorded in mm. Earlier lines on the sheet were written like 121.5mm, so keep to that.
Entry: 21.6mm
